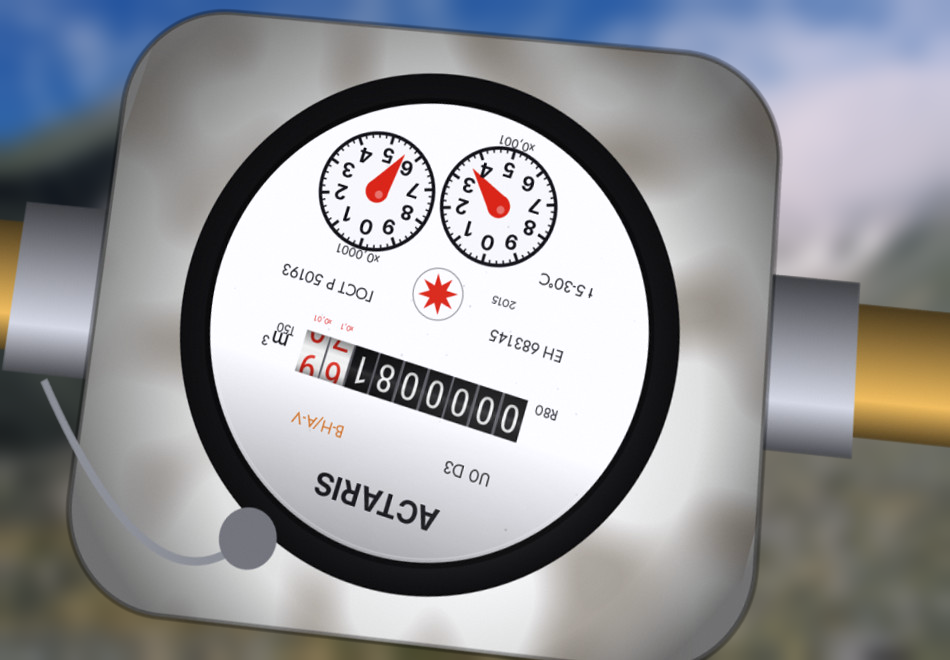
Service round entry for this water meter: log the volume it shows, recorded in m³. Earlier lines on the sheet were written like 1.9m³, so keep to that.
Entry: 81.6935m³
